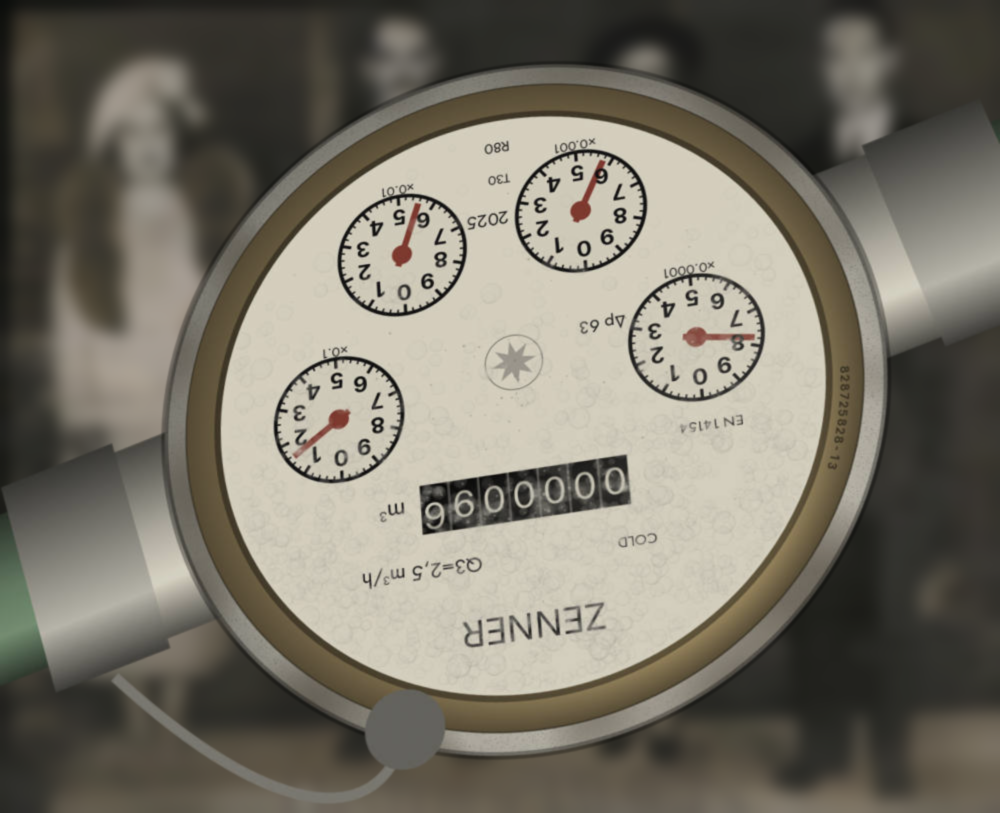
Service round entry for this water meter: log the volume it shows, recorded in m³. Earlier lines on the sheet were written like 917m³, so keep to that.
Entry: 96.1557m³
